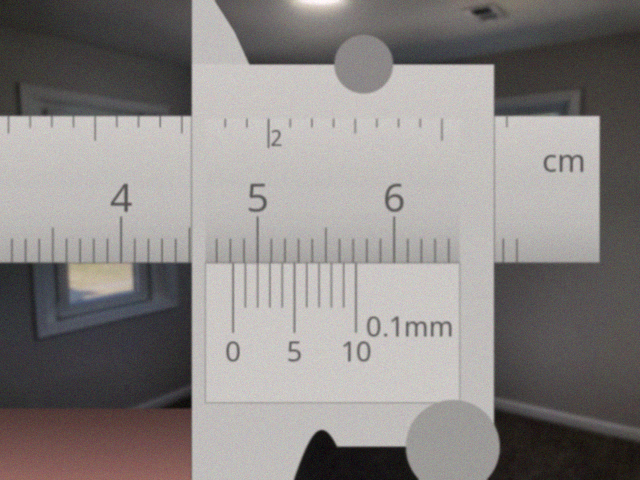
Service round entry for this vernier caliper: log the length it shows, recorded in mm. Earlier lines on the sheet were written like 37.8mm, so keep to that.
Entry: 48.2mm
